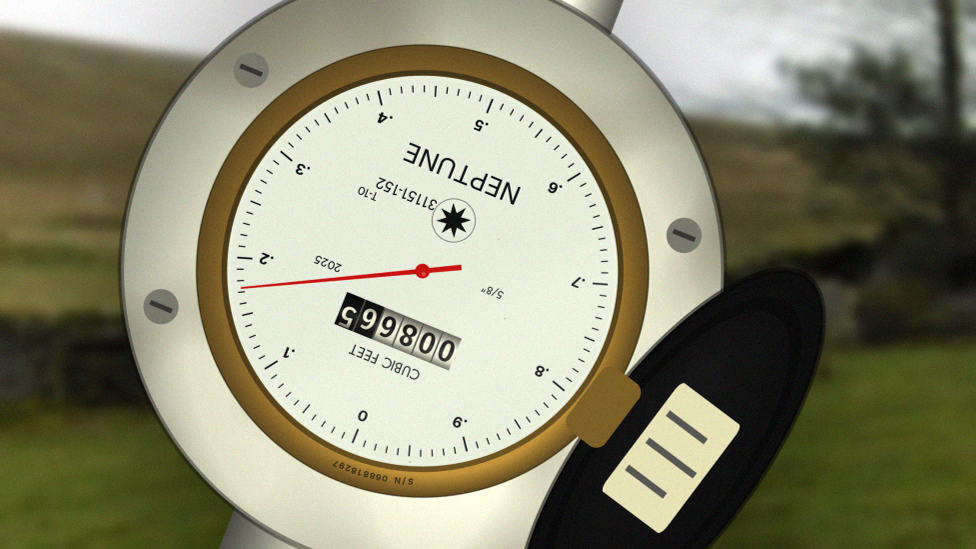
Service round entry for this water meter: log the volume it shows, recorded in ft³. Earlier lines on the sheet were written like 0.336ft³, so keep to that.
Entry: 8665.17ft³
